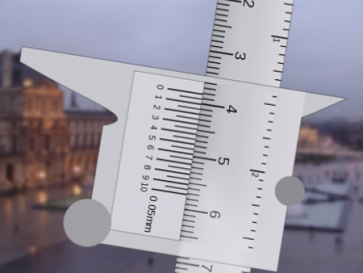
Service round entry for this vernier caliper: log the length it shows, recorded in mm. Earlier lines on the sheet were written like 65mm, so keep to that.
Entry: 38.2mm
